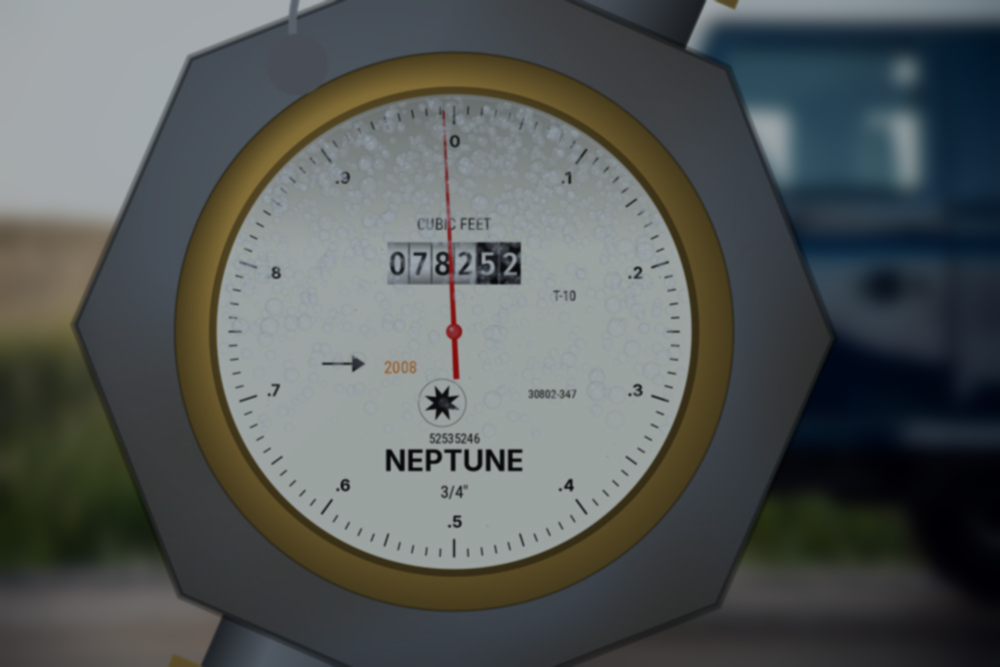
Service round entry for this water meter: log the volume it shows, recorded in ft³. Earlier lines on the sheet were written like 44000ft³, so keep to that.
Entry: 78251.99ft³
